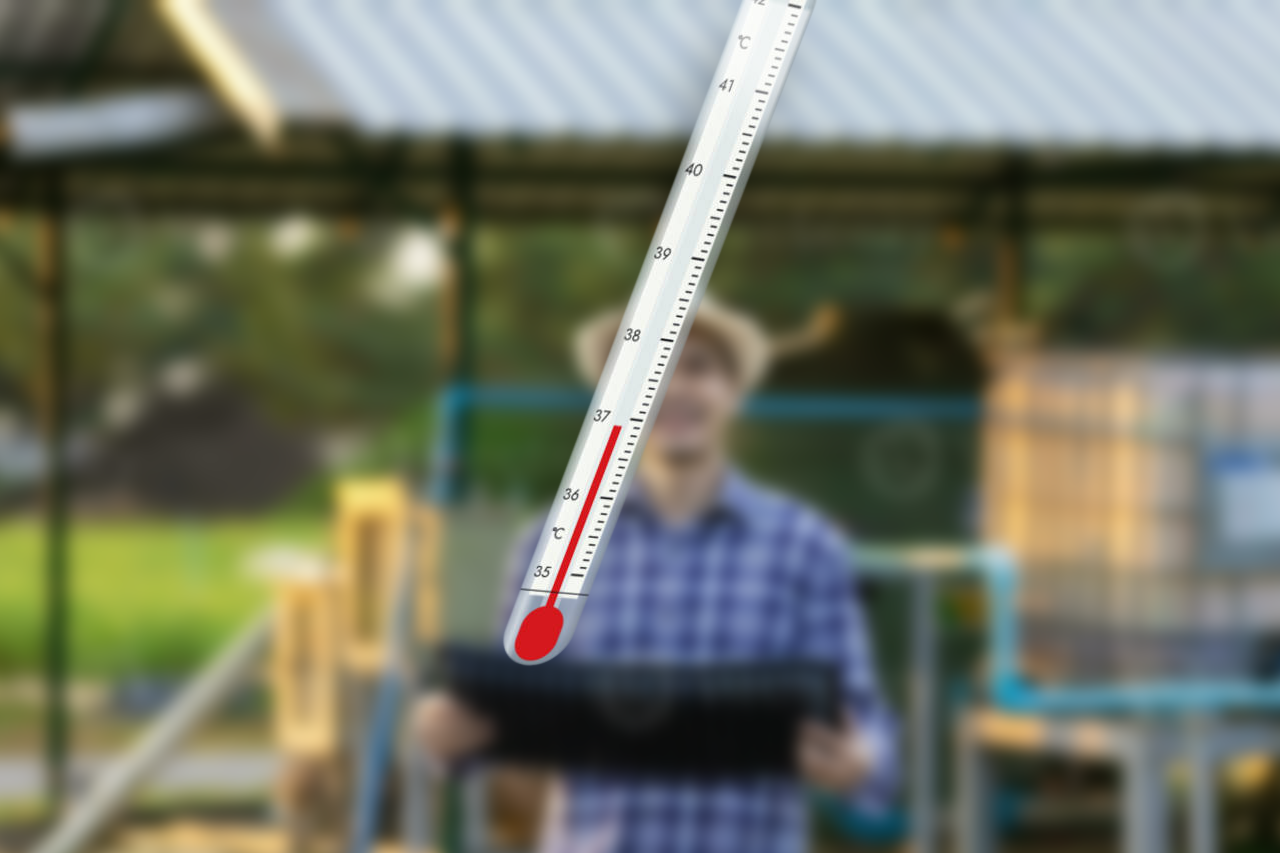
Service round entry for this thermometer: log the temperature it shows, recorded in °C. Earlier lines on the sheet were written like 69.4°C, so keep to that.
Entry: 36.9°C
